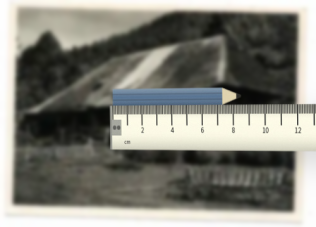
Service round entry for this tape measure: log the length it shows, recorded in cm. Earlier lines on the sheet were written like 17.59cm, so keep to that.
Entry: 8.5cm
